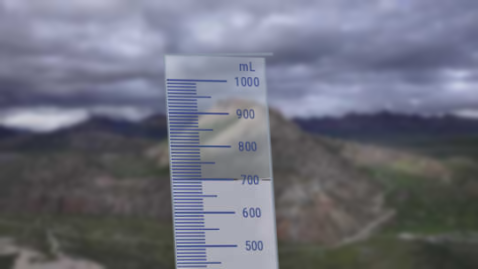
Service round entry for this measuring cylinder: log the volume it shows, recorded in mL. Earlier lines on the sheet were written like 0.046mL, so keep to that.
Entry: 700mL
